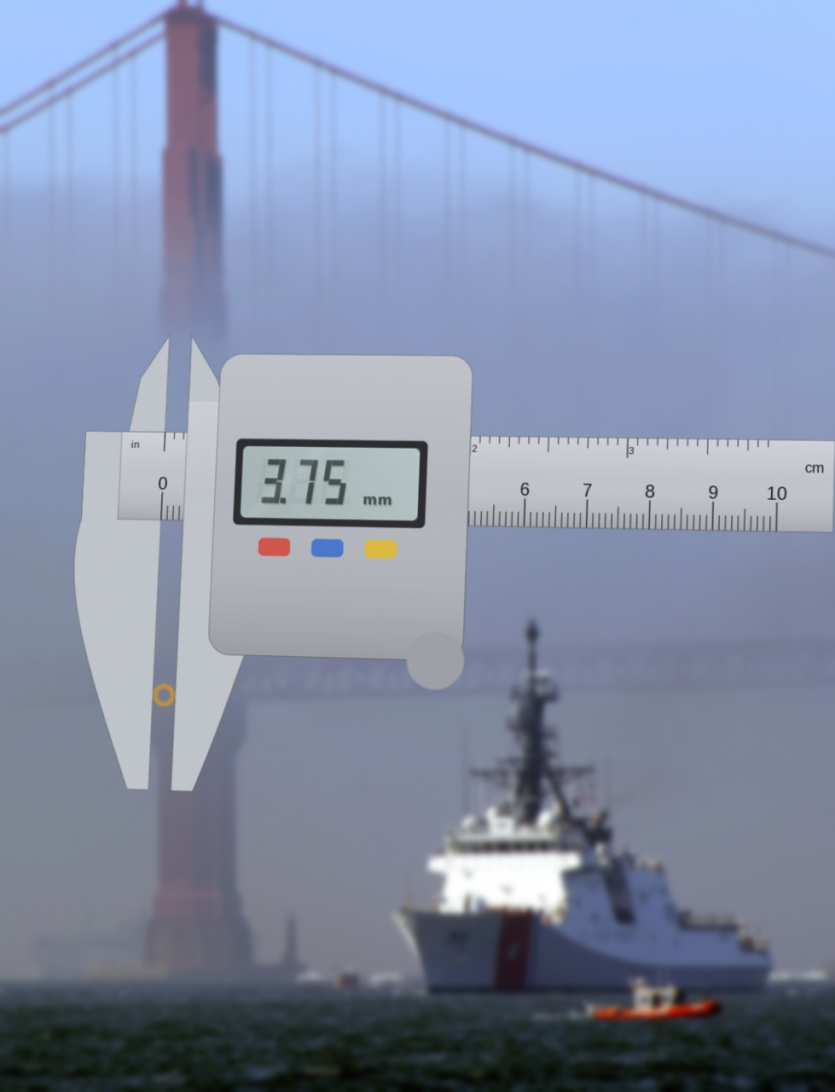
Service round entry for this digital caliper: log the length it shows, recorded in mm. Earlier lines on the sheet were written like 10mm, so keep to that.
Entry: 3.75mm
